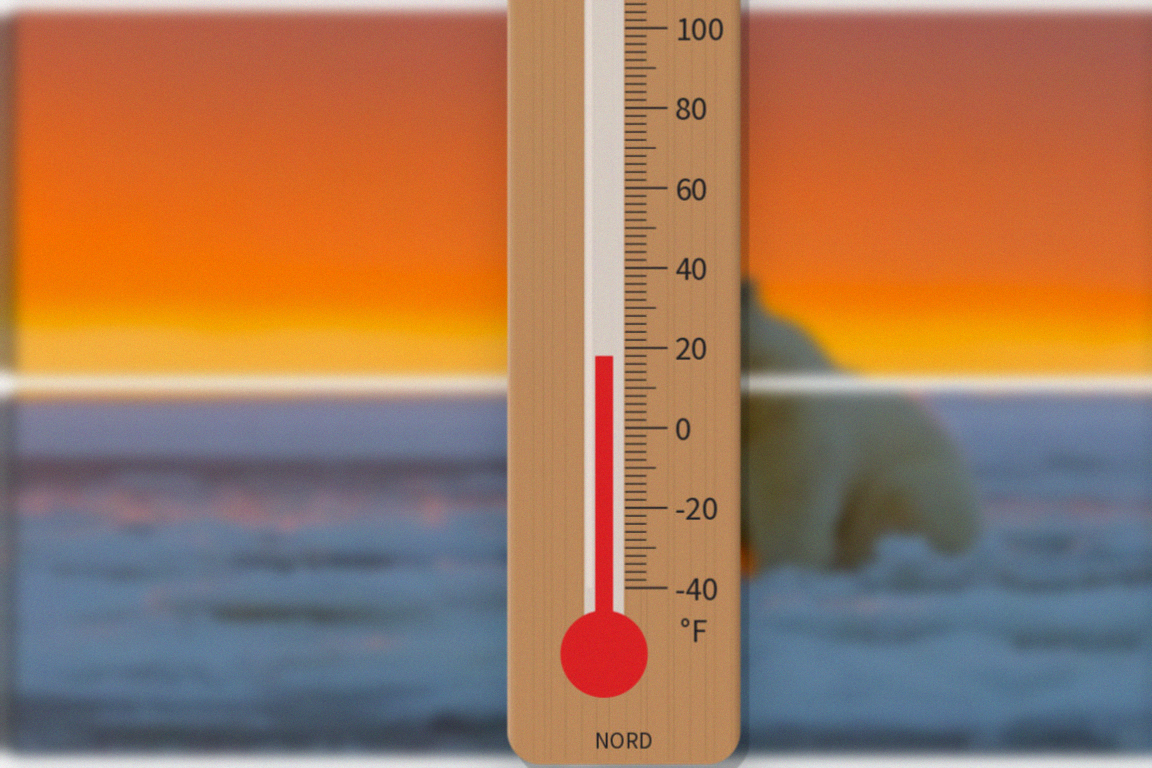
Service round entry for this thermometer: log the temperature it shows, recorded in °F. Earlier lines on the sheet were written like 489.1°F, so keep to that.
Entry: 18°F
